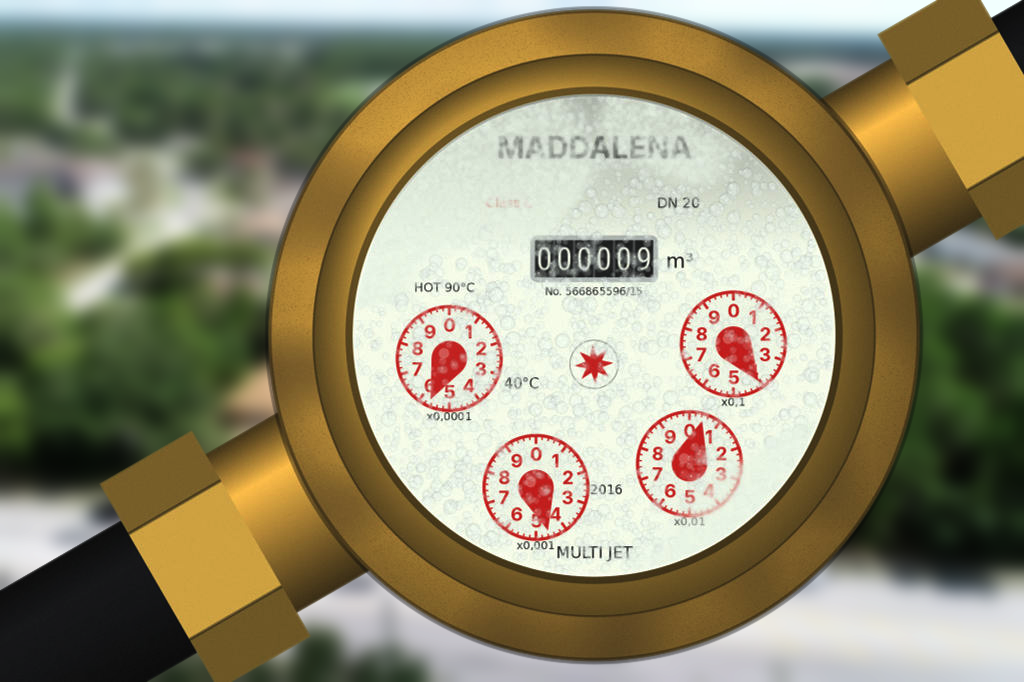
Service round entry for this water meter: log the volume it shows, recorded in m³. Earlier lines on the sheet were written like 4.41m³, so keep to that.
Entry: 9.4045m³
